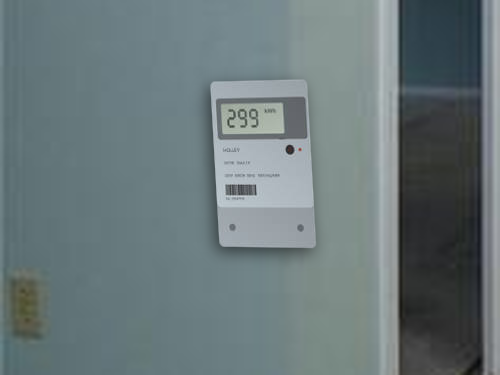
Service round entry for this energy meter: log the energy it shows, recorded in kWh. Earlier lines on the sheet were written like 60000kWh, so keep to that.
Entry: 299kWh
